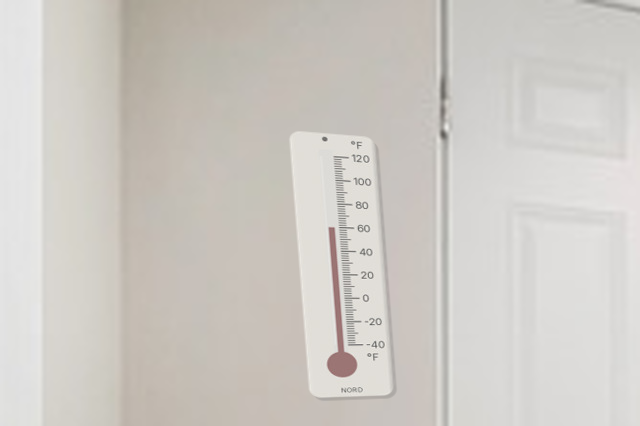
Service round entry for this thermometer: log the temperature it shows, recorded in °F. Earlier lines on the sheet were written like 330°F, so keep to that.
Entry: 60°F
